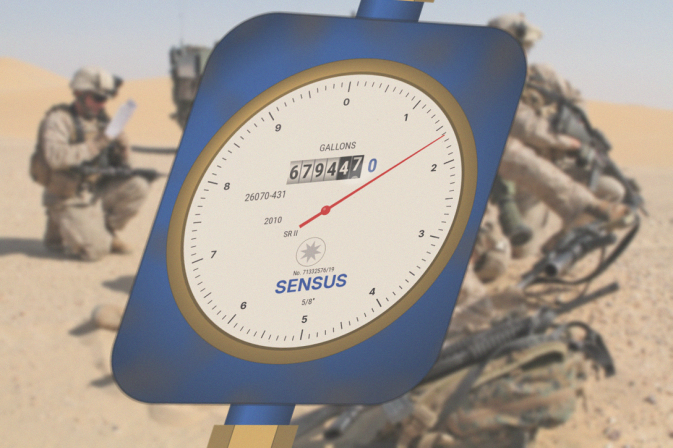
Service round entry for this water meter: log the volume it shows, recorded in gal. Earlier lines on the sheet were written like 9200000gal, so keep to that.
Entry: 6794471.6gal
